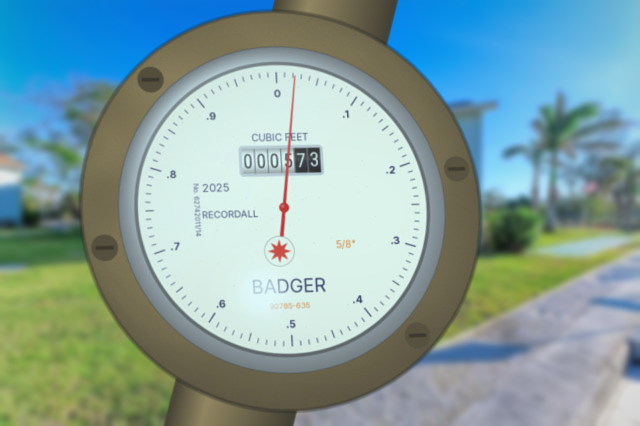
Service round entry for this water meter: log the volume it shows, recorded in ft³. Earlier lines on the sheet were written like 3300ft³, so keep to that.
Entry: 573.02ft³
